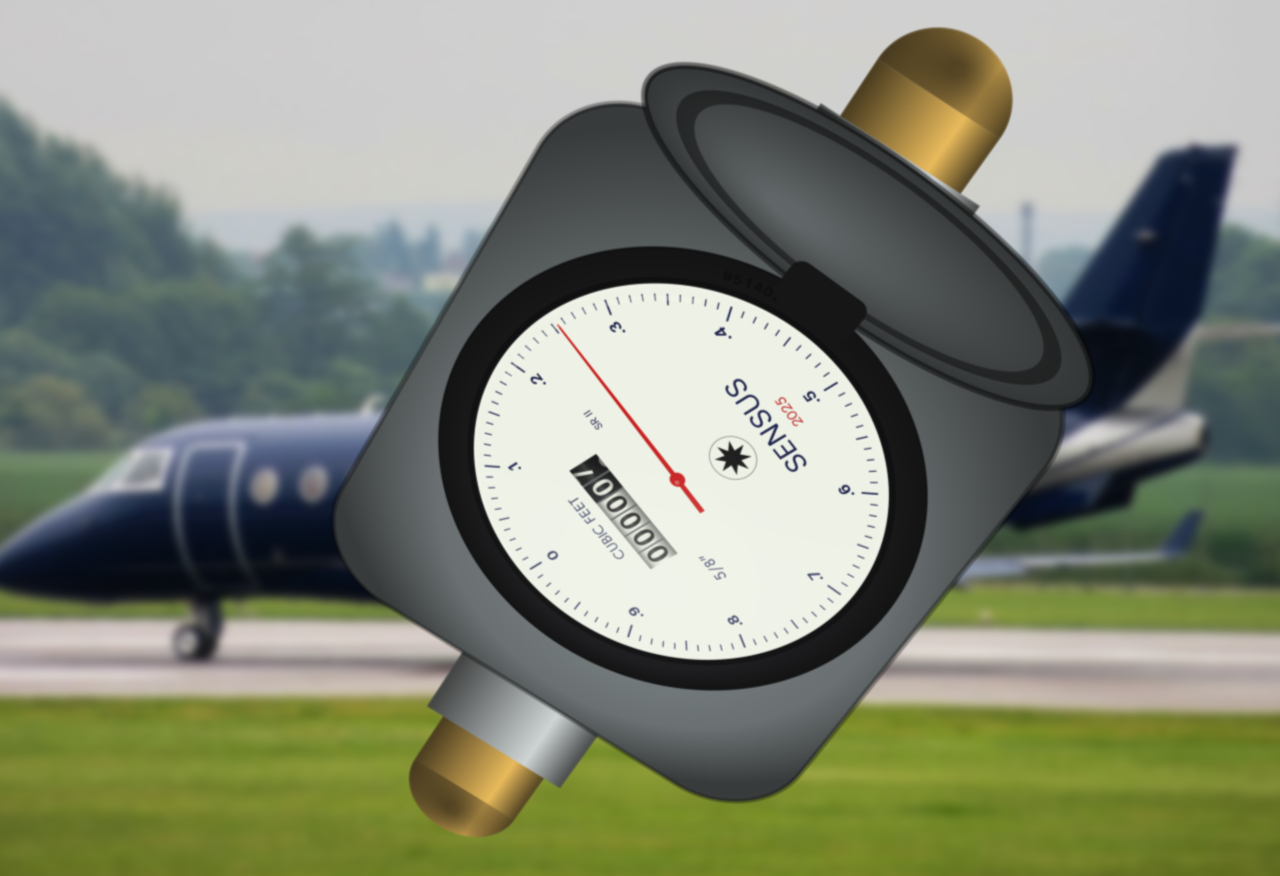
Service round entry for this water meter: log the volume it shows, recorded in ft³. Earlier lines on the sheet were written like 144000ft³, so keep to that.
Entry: 7.25ft³
